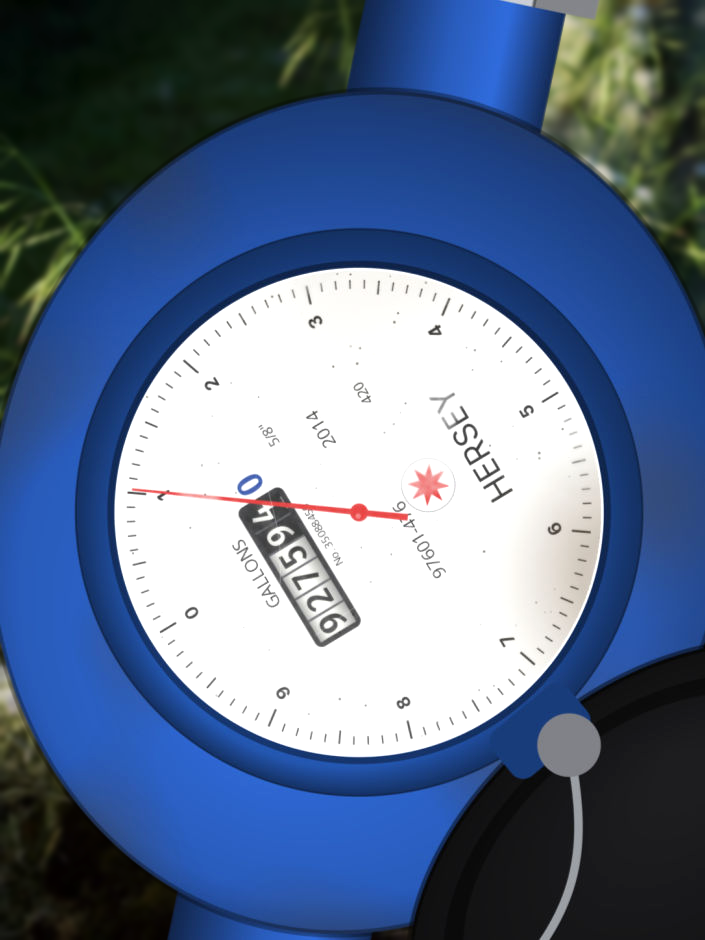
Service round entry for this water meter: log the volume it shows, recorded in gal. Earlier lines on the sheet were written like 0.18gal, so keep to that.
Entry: 9275941.0gal
